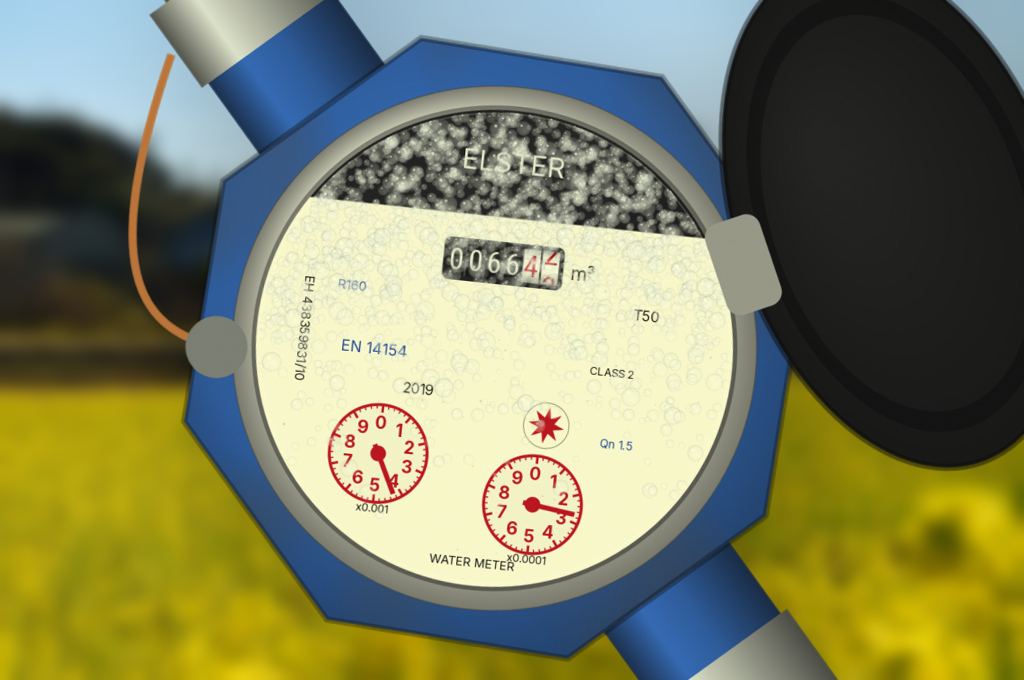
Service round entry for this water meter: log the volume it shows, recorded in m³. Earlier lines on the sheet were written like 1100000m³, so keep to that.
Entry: 66.4242m³
